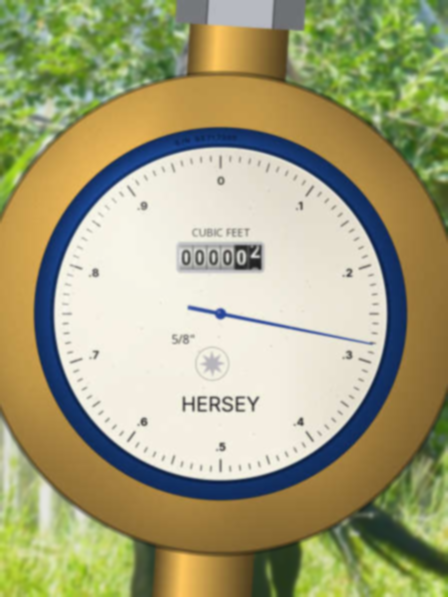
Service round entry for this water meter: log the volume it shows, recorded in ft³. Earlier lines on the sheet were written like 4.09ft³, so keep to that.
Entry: 2.28ft³
